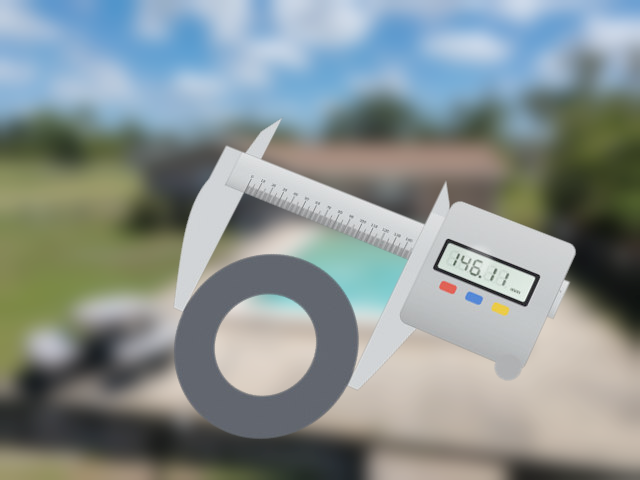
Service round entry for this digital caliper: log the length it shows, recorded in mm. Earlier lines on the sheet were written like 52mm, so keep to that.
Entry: 146.11mm
